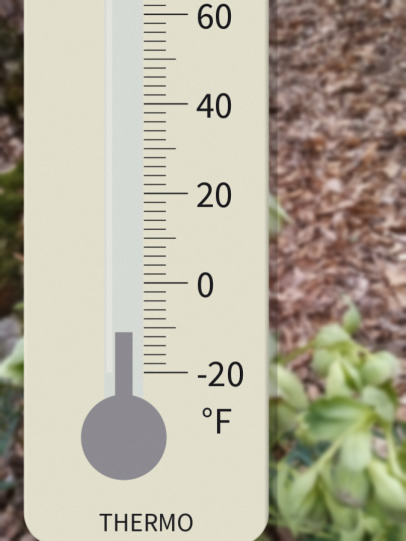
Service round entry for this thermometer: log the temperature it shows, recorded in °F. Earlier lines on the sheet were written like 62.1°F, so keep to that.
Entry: -11°F
